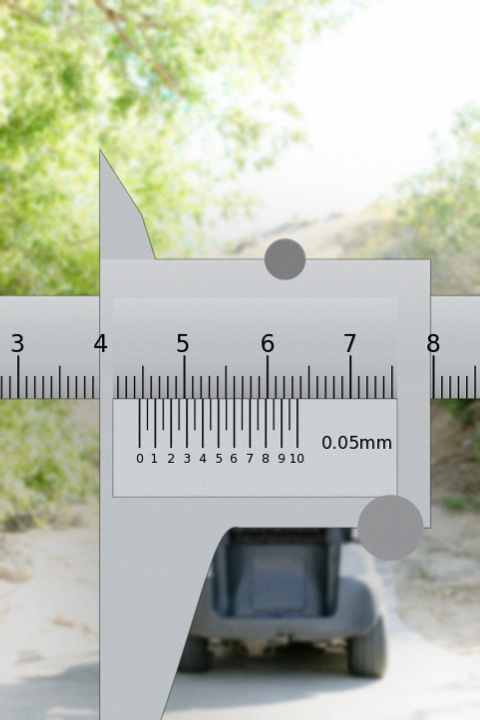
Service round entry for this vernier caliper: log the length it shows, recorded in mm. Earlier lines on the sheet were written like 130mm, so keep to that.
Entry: 44.6mm
